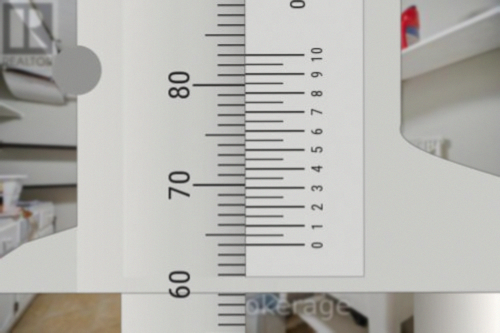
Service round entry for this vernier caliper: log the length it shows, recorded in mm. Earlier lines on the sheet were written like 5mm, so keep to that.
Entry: 64.0mm
